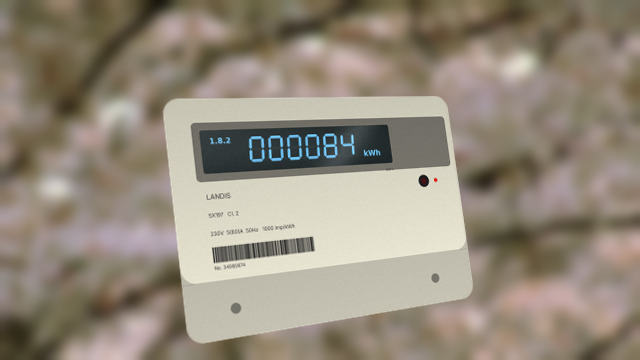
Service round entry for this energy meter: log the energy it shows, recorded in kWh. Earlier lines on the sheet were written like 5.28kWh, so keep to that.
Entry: 84kWh
